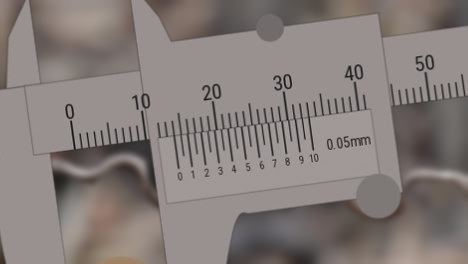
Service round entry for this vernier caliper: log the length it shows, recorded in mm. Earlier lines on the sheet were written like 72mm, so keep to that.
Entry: 14.0mm
